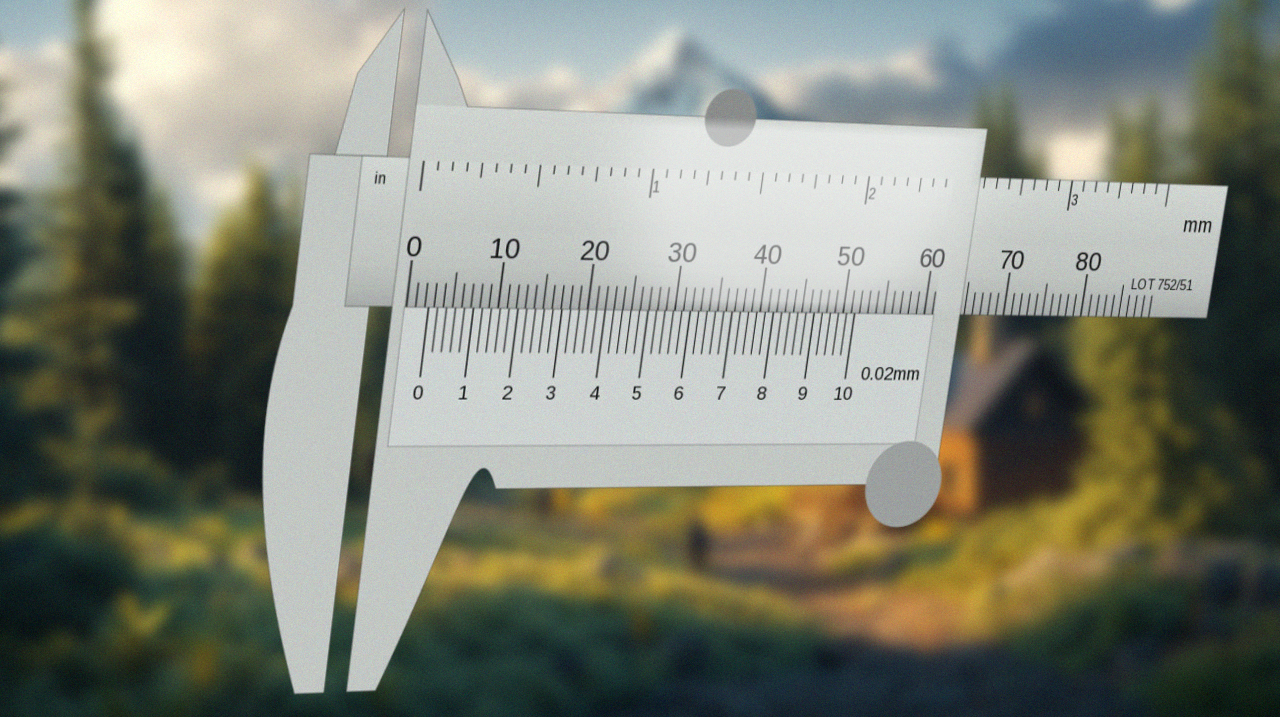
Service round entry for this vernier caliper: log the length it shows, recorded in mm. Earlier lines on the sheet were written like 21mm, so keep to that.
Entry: 2.4mm
